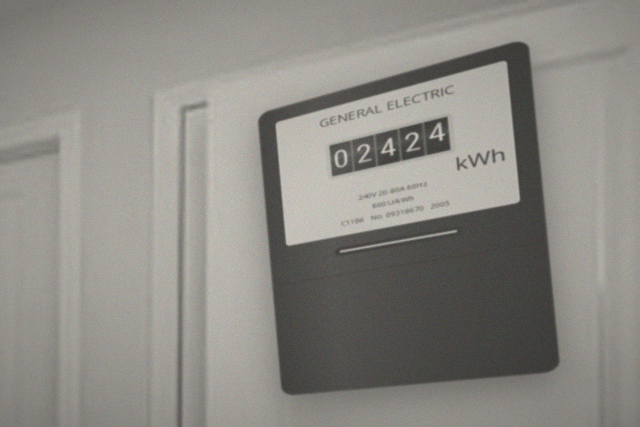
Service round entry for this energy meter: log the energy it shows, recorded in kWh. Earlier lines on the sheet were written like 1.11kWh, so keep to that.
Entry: 2424kWh
